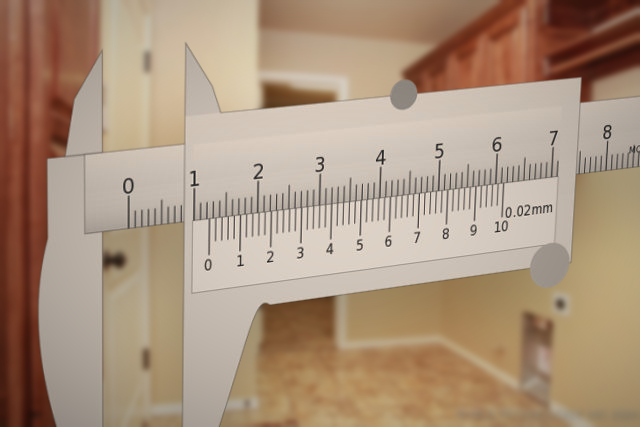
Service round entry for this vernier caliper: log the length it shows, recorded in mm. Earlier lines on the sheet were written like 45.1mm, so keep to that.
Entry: 12.4mm
